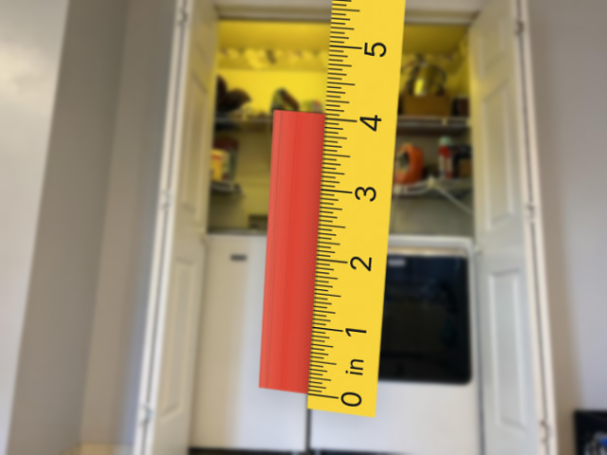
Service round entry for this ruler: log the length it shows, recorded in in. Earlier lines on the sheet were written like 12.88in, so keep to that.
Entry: 4.0625in
